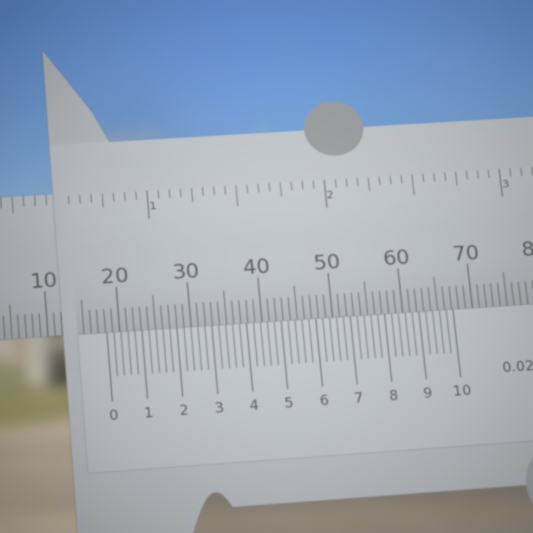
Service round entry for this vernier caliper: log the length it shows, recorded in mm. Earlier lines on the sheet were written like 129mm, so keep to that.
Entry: 18.2mm
